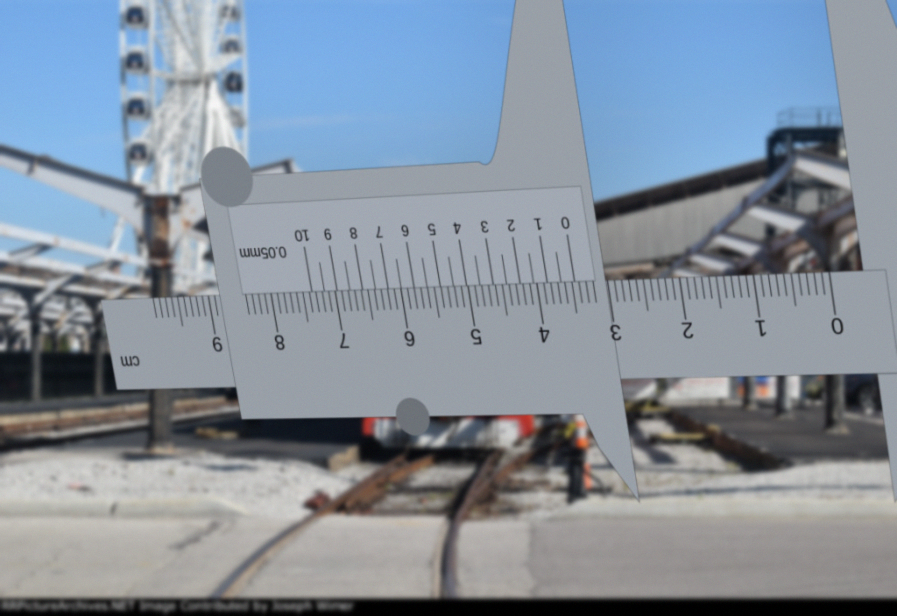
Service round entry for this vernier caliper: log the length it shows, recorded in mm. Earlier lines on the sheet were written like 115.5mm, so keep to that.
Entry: 34.6mm
